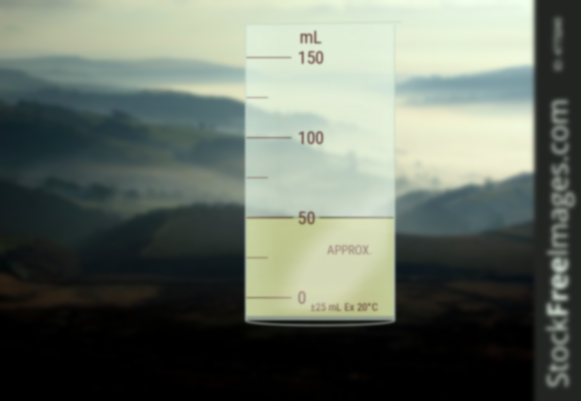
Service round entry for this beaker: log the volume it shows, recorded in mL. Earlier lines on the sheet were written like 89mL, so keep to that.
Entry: 50mL
